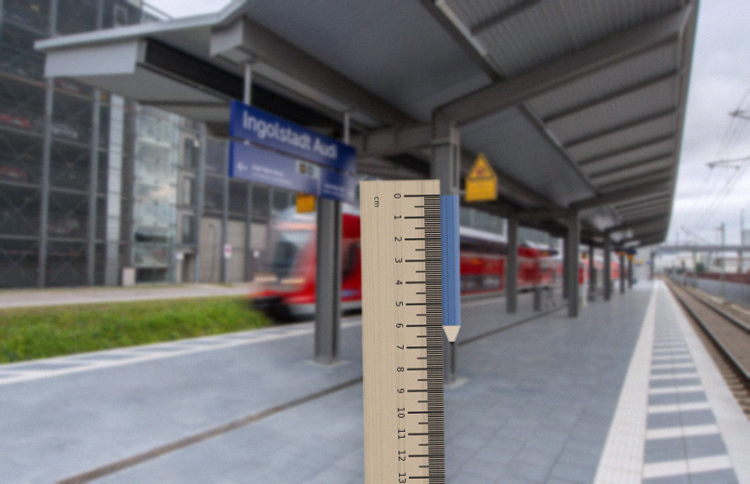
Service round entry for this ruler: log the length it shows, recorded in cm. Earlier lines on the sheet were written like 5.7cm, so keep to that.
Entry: 7cm
